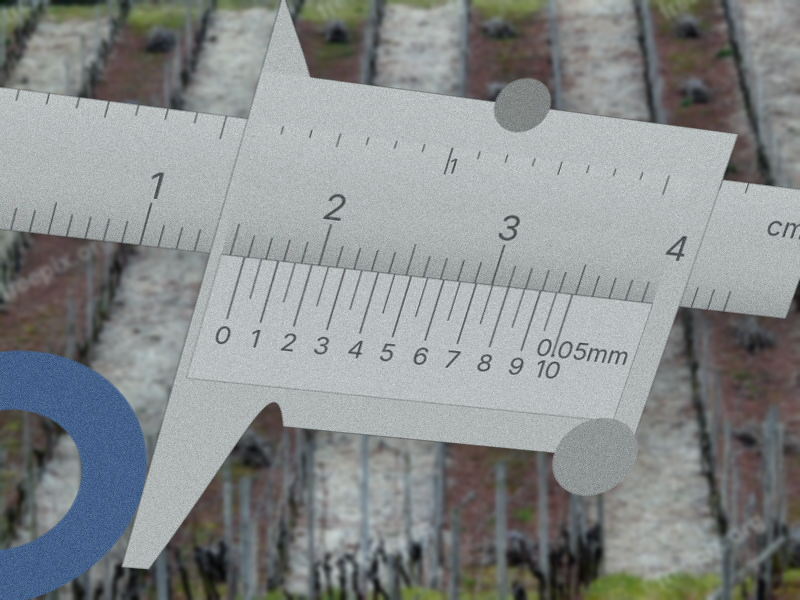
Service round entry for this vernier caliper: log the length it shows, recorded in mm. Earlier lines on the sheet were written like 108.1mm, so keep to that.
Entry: 15.8mm
